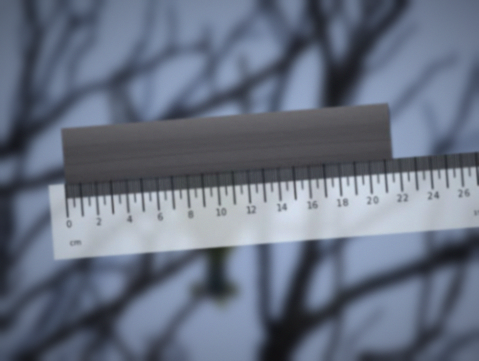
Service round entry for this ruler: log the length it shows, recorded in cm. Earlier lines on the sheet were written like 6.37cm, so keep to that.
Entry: 21.5cm
